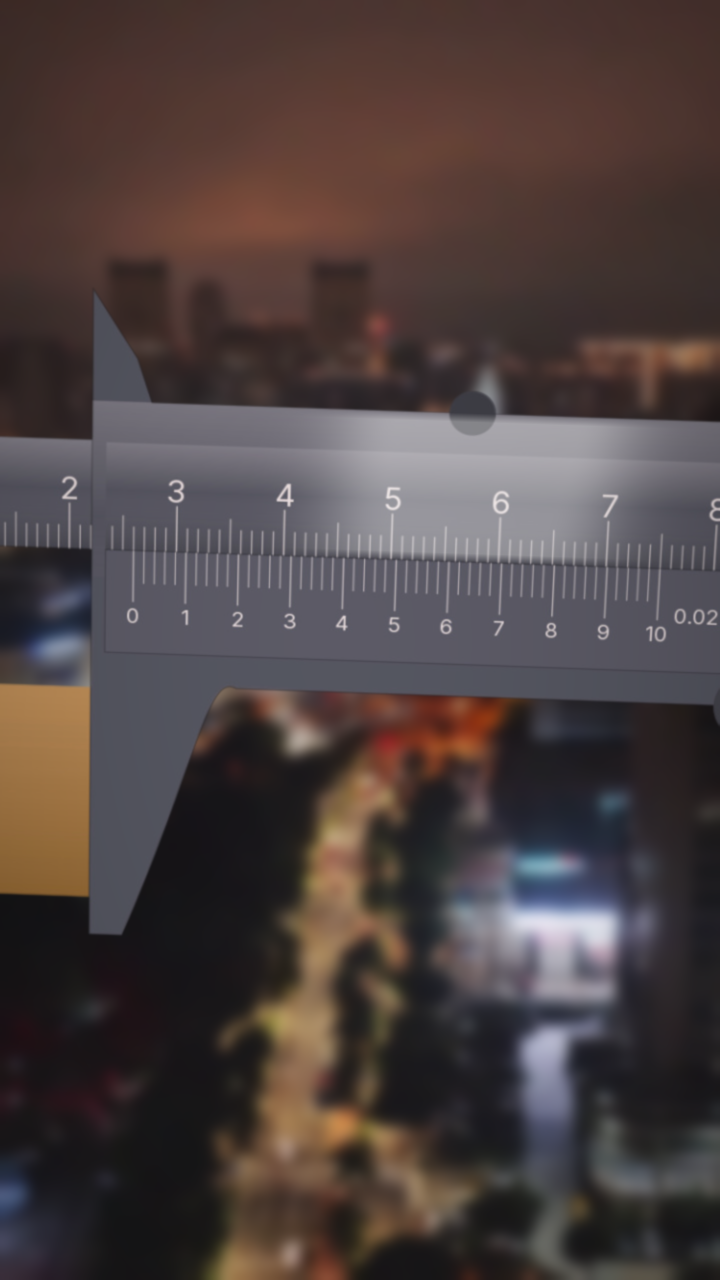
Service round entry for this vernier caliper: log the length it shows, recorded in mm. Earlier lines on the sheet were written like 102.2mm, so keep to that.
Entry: 26.0mm
